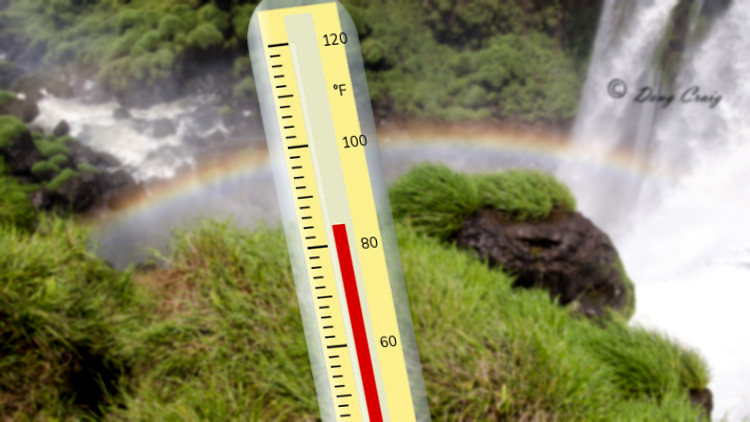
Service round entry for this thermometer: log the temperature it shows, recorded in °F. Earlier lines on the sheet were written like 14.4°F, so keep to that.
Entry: 84°F
